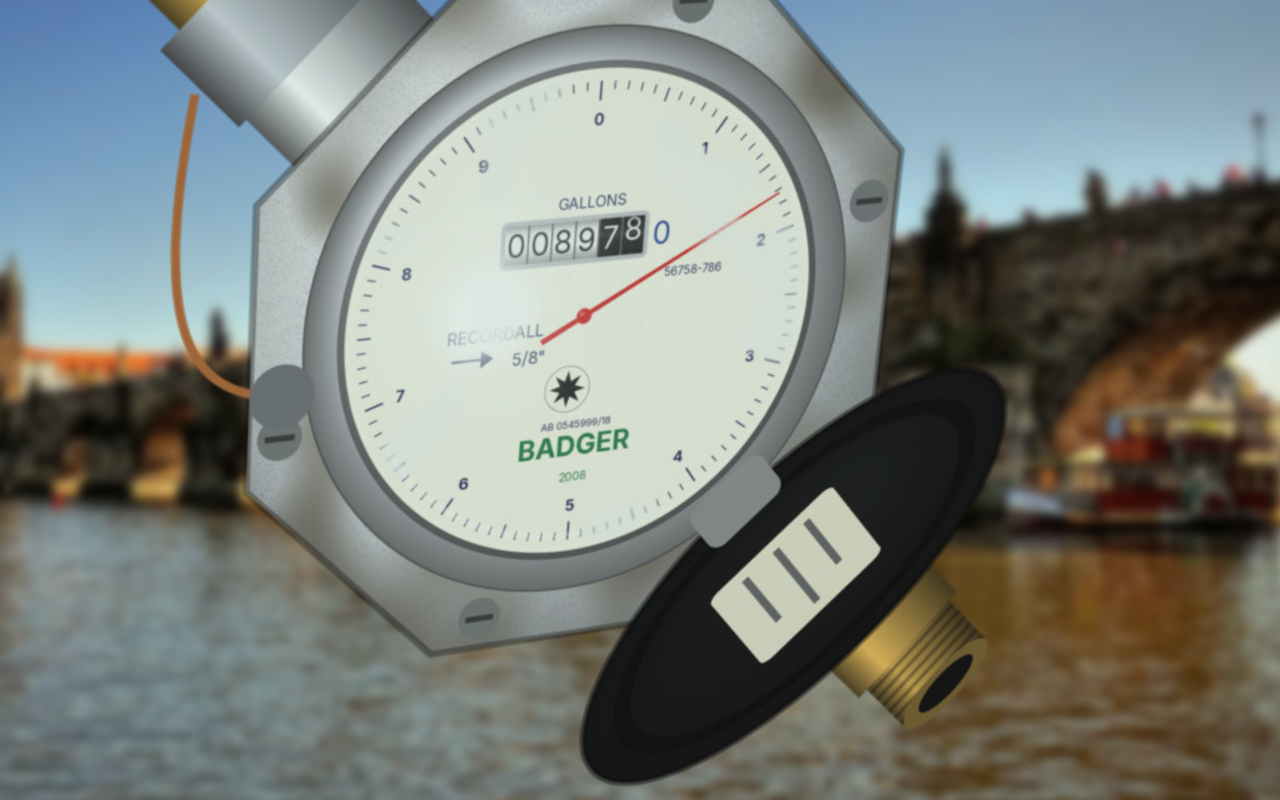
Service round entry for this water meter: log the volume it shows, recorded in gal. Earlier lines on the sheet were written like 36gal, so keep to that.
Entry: 89781.7gal
